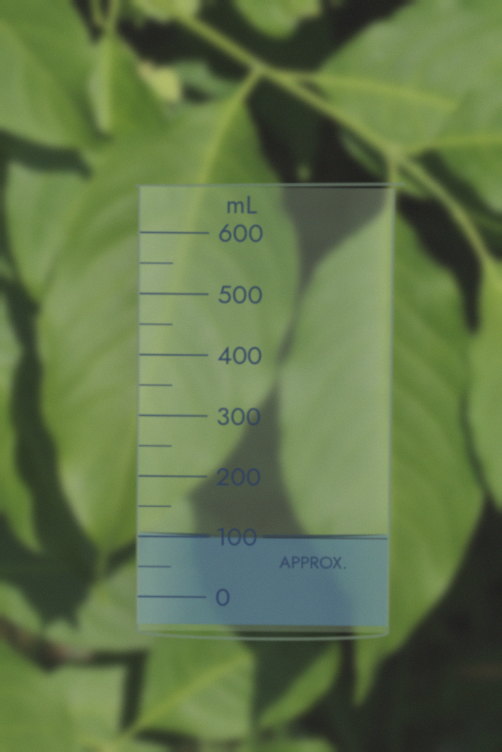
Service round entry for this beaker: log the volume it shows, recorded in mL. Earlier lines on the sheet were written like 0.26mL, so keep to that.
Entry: 100mL
